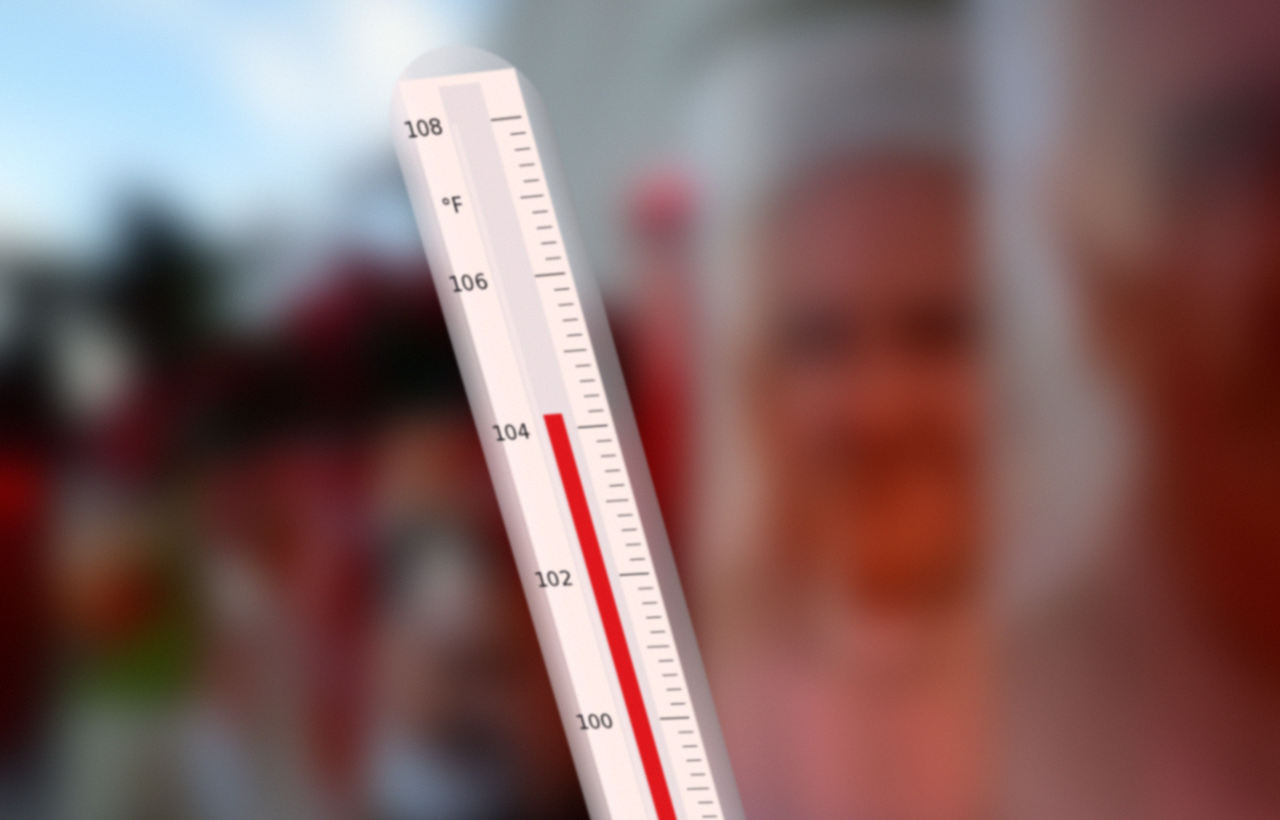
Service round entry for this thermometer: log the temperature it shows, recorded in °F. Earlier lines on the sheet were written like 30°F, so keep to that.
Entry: 104.2°F
